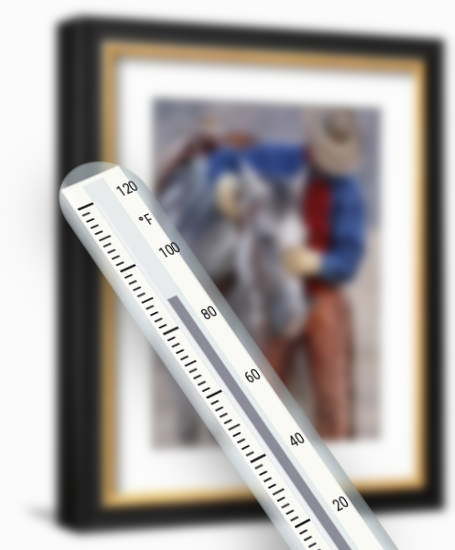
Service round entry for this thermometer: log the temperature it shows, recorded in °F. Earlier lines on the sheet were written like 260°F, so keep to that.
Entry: 88°F
